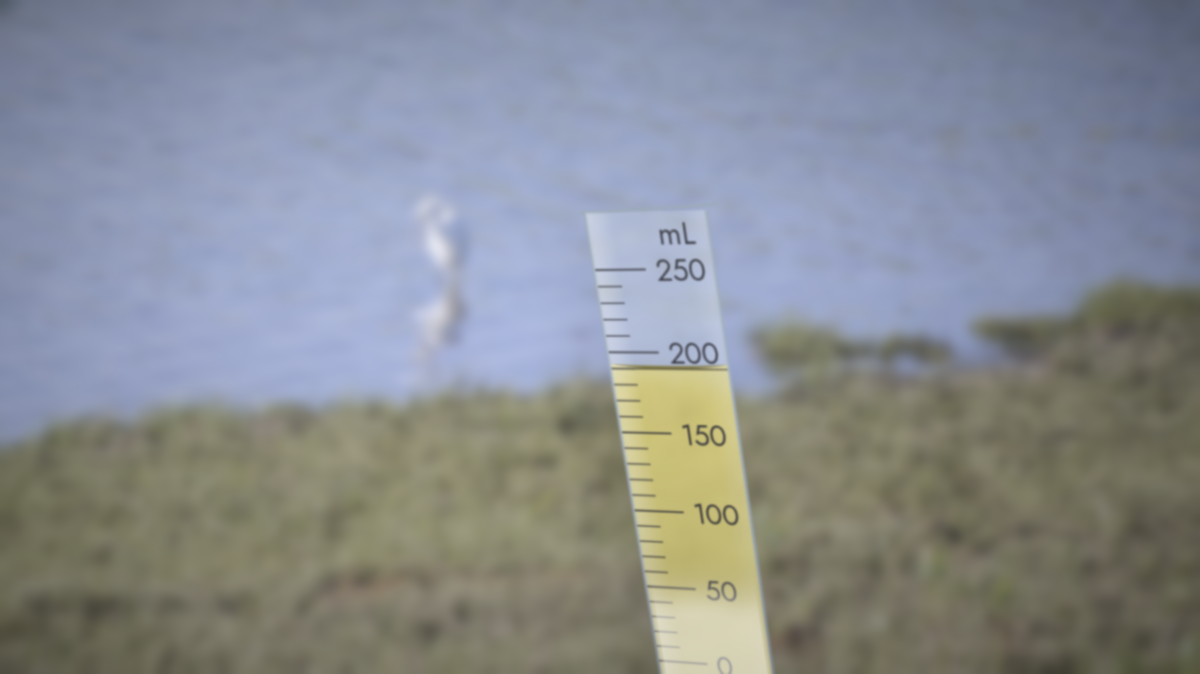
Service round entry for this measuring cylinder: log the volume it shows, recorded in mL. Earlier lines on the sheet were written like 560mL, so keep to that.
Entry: 190mL
